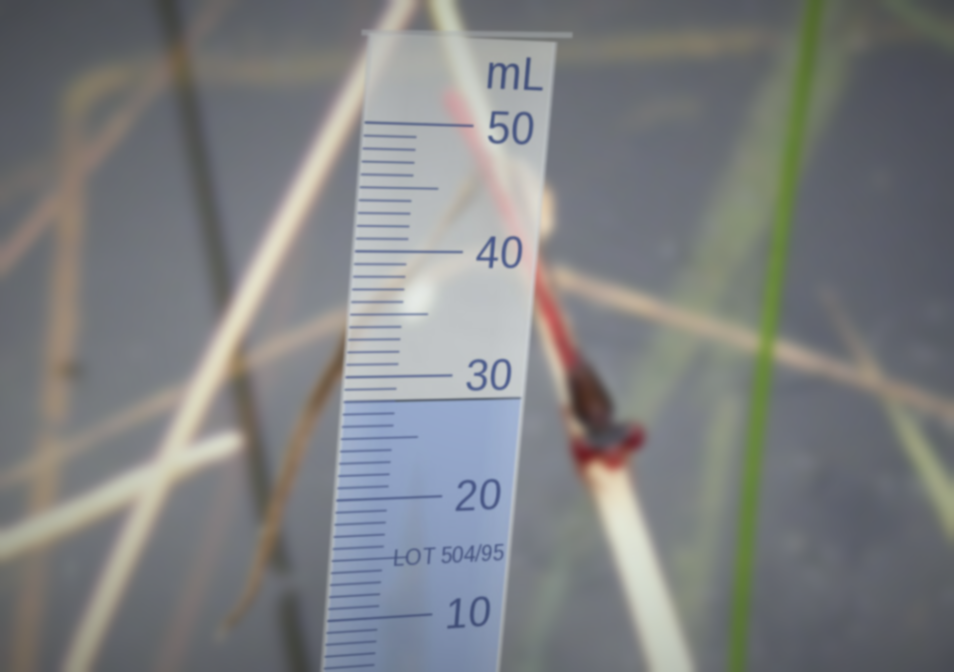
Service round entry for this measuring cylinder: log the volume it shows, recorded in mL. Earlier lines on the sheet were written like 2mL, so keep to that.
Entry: 28mL
